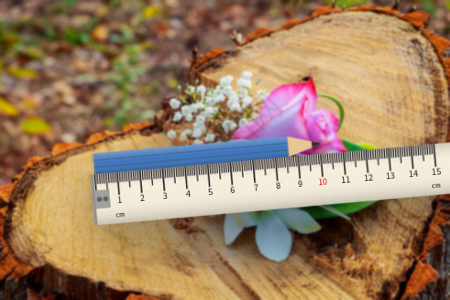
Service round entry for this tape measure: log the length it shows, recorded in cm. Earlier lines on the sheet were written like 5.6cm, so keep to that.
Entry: 10cm
